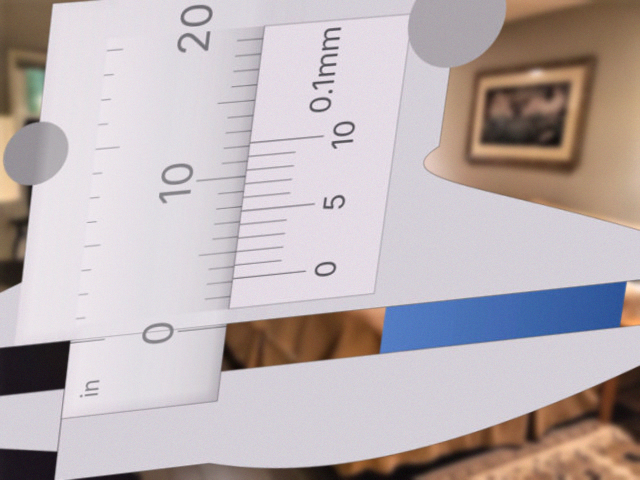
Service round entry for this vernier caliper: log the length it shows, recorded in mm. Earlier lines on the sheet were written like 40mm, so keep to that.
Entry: 3.2mm
